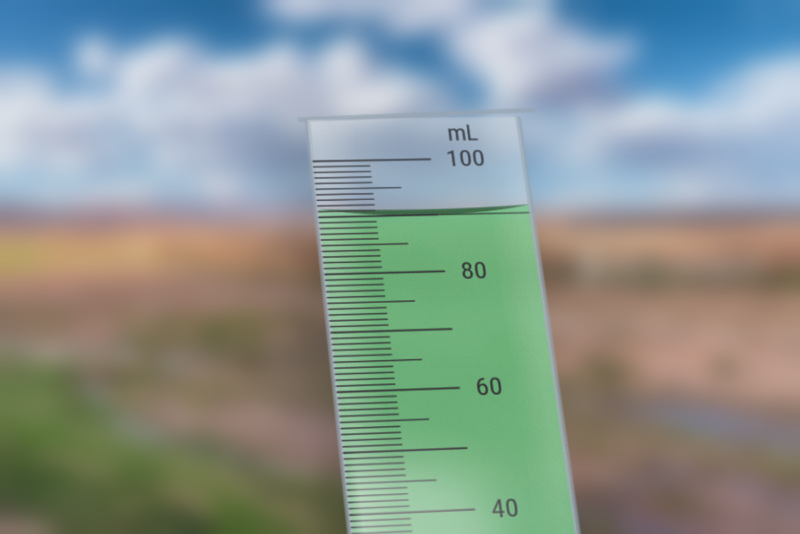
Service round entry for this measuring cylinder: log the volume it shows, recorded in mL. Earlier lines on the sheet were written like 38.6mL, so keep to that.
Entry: 90mL
